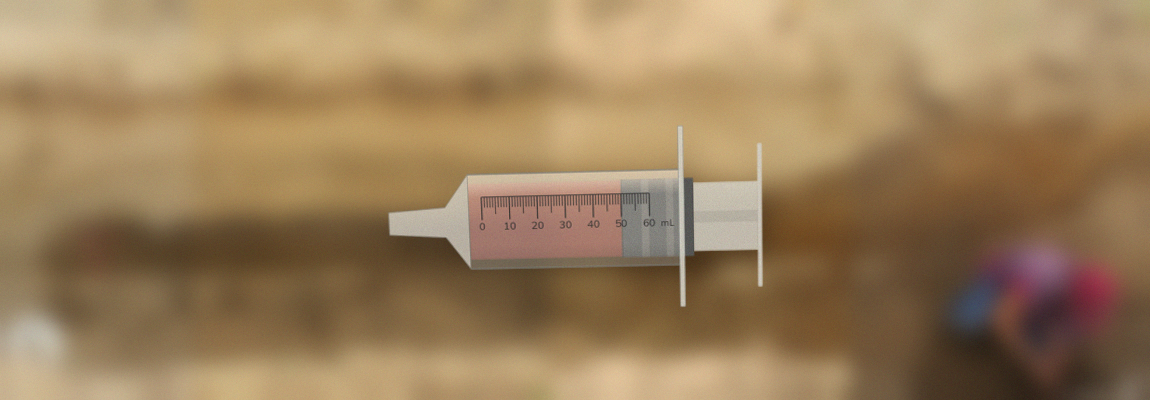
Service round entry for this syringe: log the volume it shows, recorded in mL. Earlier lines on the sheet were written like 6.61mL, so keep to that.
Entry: 50mL
